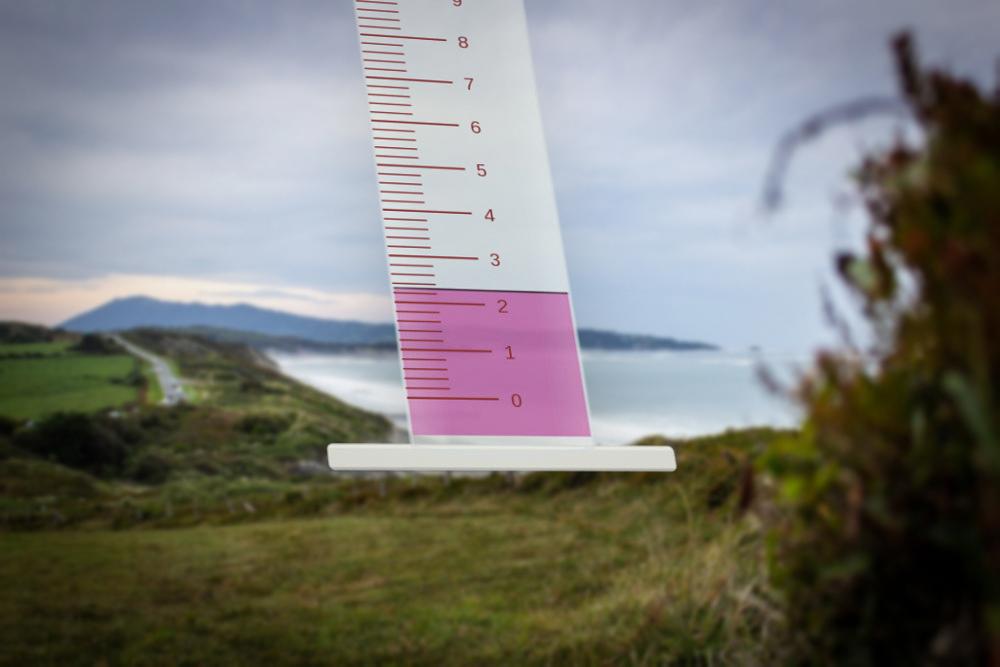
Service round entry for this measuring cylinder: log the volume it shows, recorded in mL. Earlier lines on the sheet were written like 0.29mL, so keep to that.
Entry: 2.3mL
